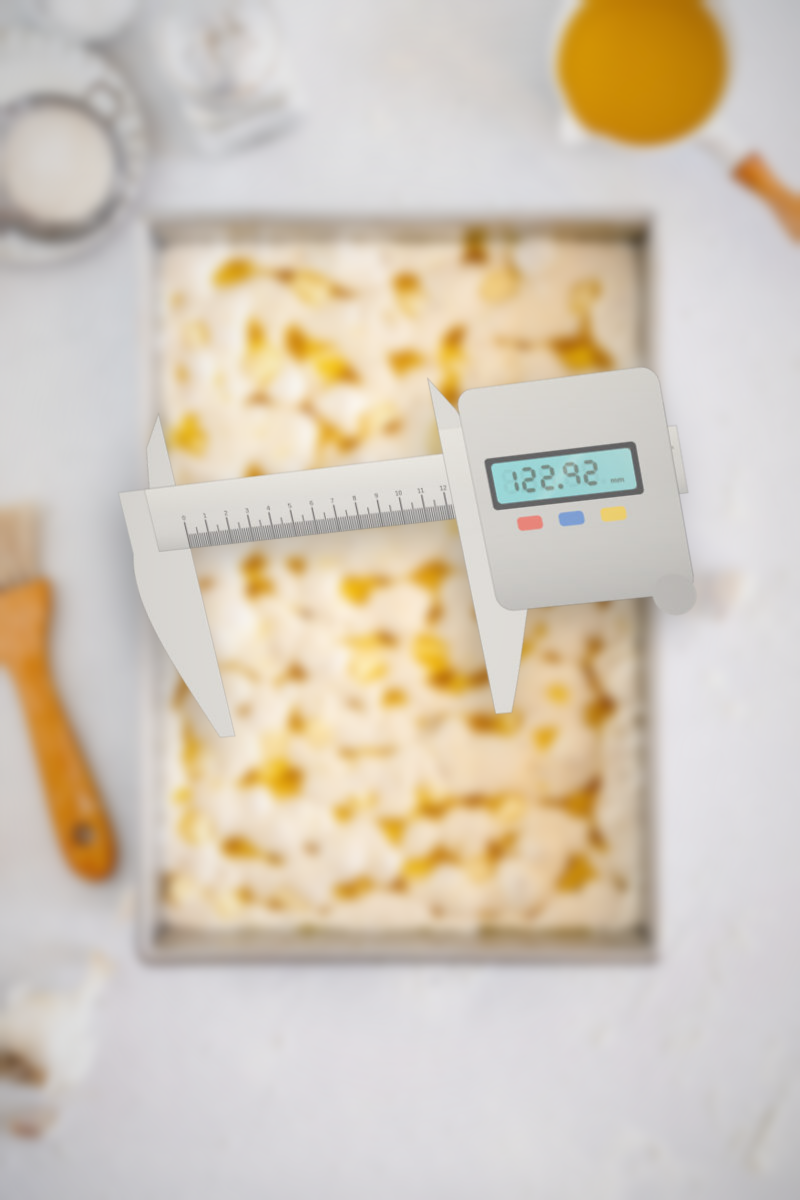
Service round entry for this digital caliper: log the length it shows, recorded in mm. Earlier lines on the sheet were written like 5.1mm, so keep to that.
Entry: 122.92mm
